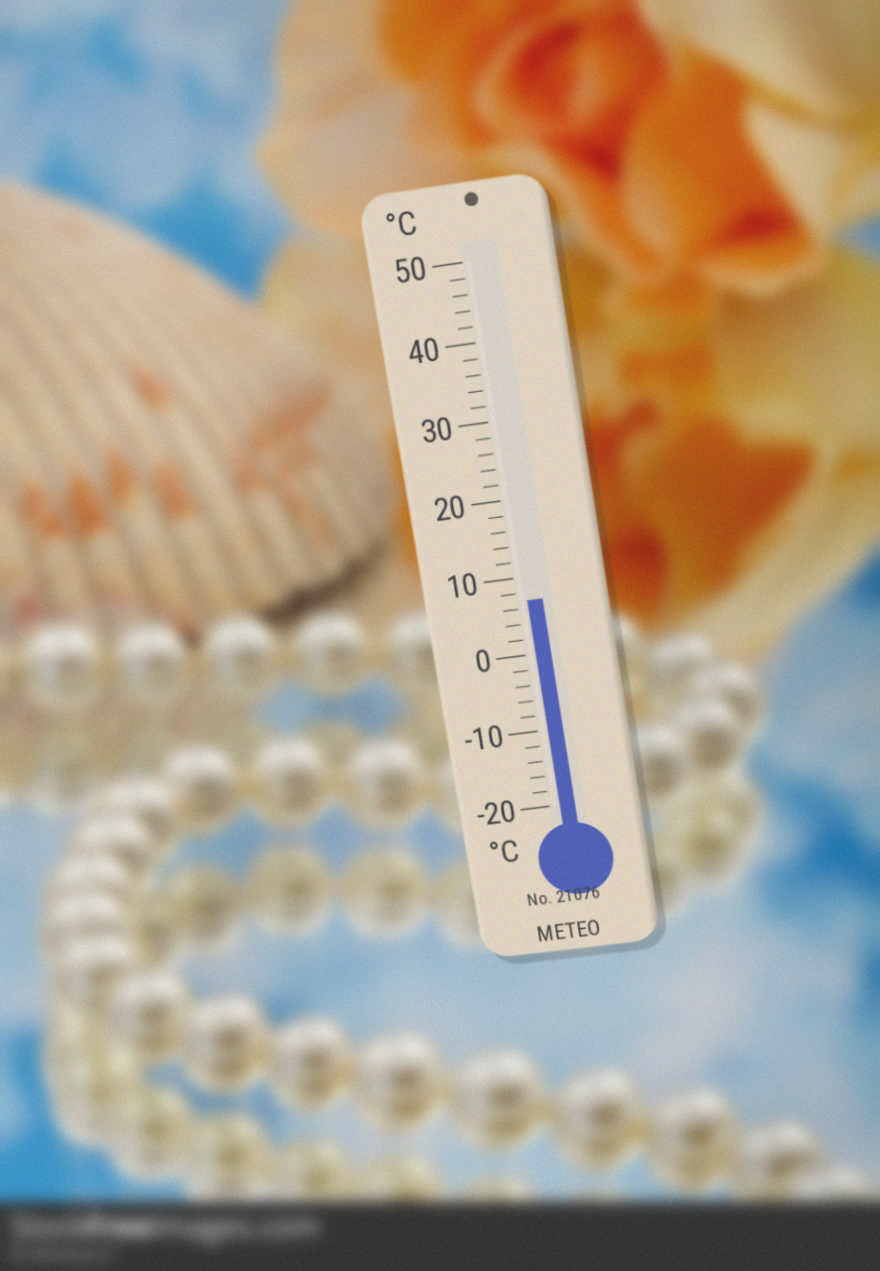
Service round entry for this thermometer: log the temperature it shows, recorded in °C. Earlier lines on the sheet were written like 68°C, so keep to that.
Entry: 7°C
